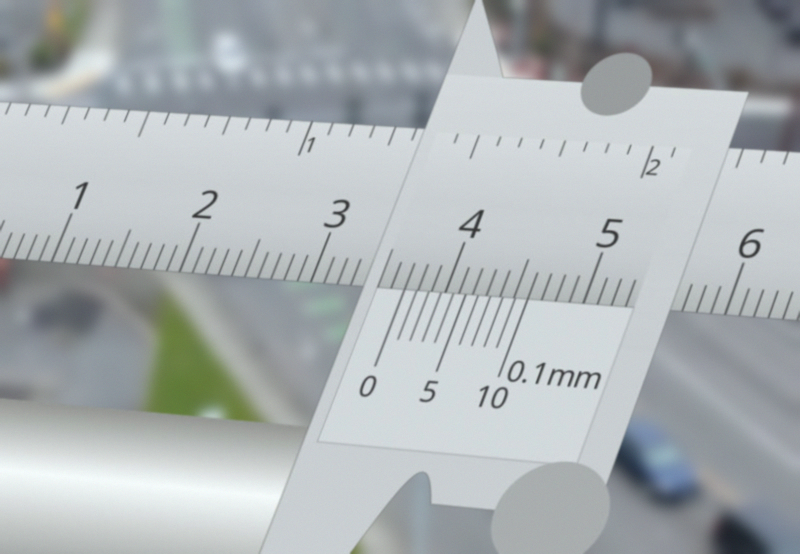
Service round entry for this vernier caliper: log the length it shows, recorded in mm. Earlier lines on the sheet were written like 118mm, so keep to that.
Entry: 37.0mm
